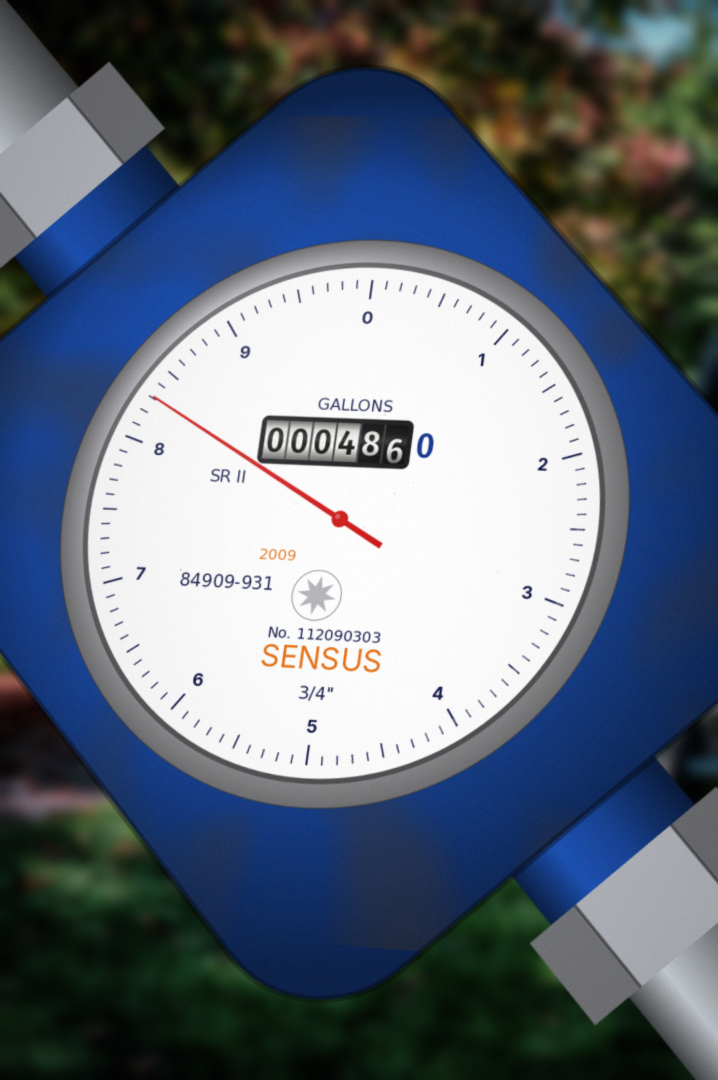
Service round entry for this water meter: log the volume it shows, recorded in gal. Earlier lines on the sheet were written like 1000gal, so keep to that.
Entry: 4858.3gal
